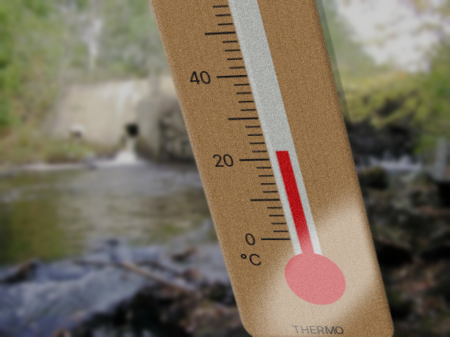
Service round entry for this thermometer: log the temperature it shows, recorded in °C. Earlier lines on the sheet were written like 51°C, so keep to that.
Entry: 22°C
